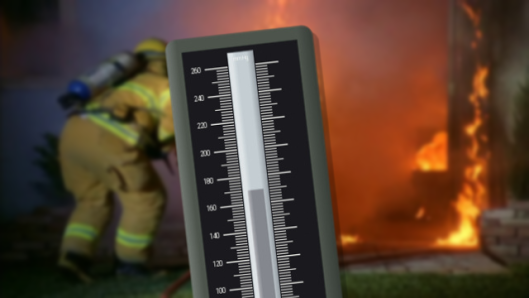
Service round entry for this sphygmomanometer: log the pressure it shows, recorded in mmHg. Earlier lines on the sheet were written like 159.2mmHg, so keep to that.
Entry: 170mmHg
